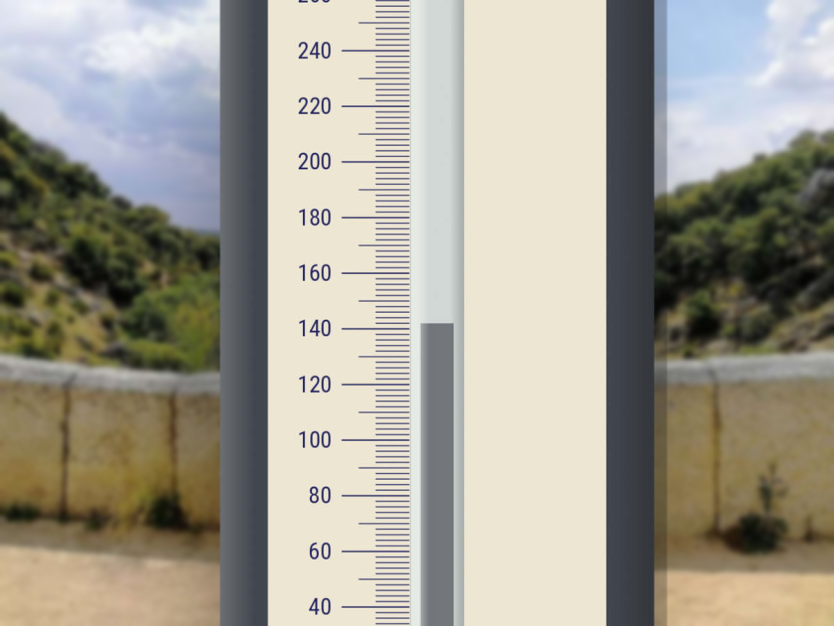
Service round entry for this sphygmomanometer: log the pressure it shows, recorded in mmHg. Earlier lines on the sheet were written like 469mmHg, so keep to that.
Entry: 142mmHg
